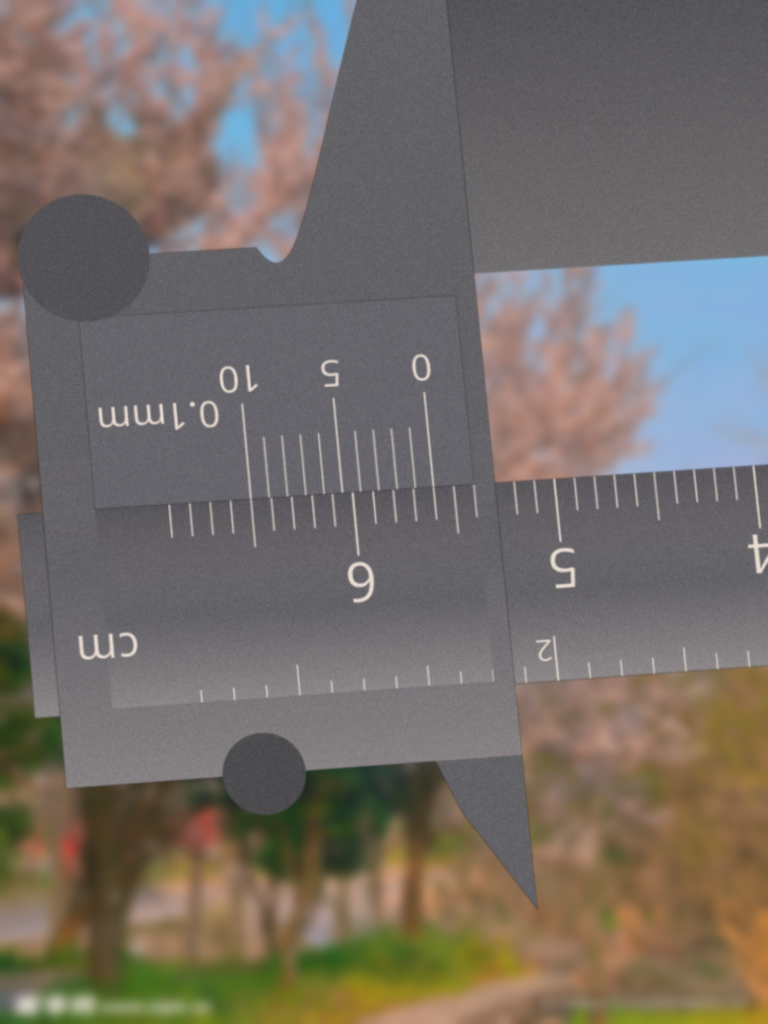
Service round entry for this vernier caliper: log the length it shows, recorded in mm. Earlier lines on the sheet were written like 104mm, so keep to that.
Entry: 56.0mm
